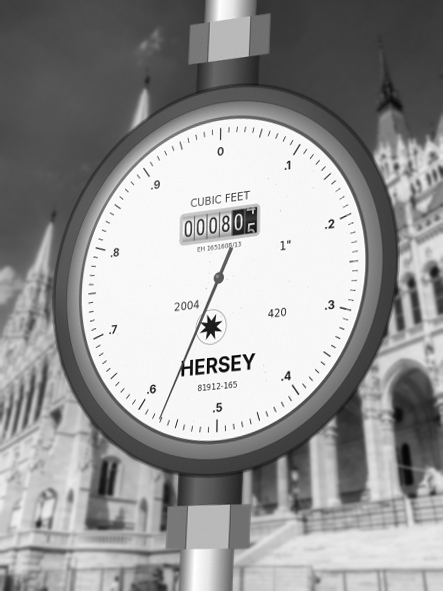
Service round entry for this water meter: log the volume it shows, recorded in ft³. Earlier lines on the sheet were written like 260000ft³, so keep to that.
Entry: 804.57ft³
